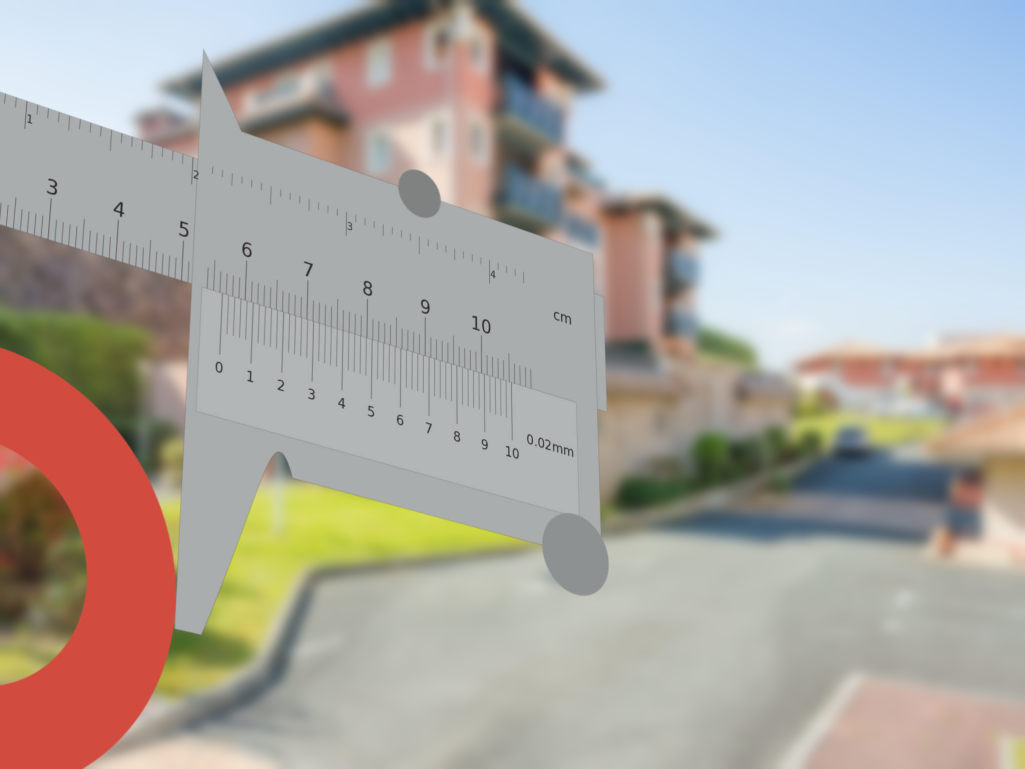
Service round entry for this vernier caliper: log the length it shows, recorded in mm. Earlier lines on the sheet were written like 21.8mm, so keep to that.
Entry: 56.4mm
